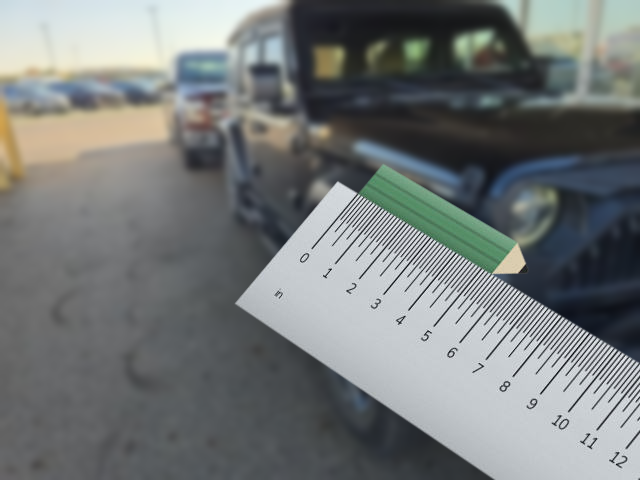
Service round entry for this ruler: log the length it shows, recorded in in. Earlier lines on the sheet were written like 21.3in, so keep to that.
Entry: 6.25in
